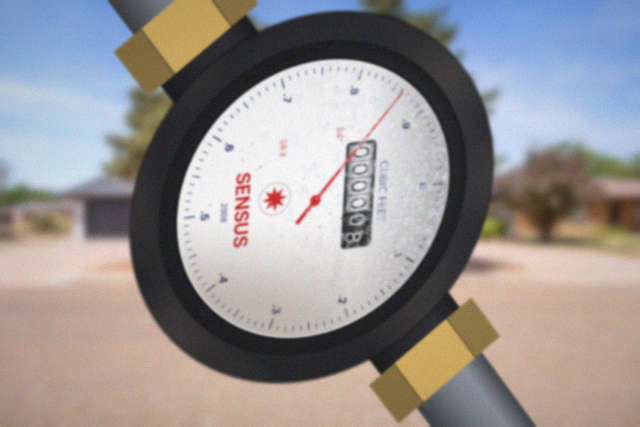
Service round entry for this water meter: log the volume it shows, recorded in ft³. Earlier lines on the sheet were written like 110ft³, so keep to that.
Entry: 7.86ft³
